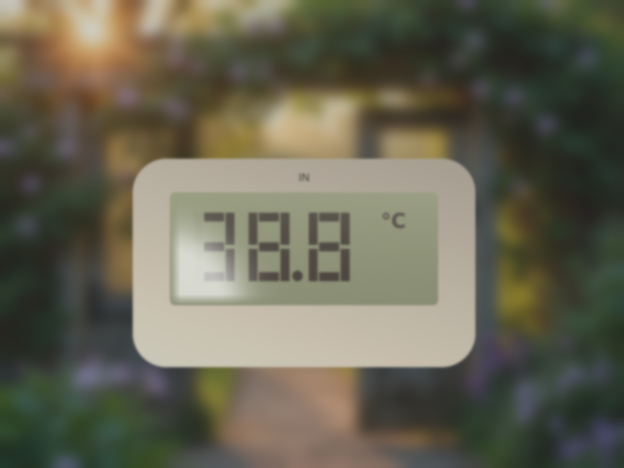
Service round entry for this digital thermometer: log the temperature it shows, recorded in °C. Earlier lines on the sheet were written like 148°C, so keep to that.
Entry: 38.8°C
